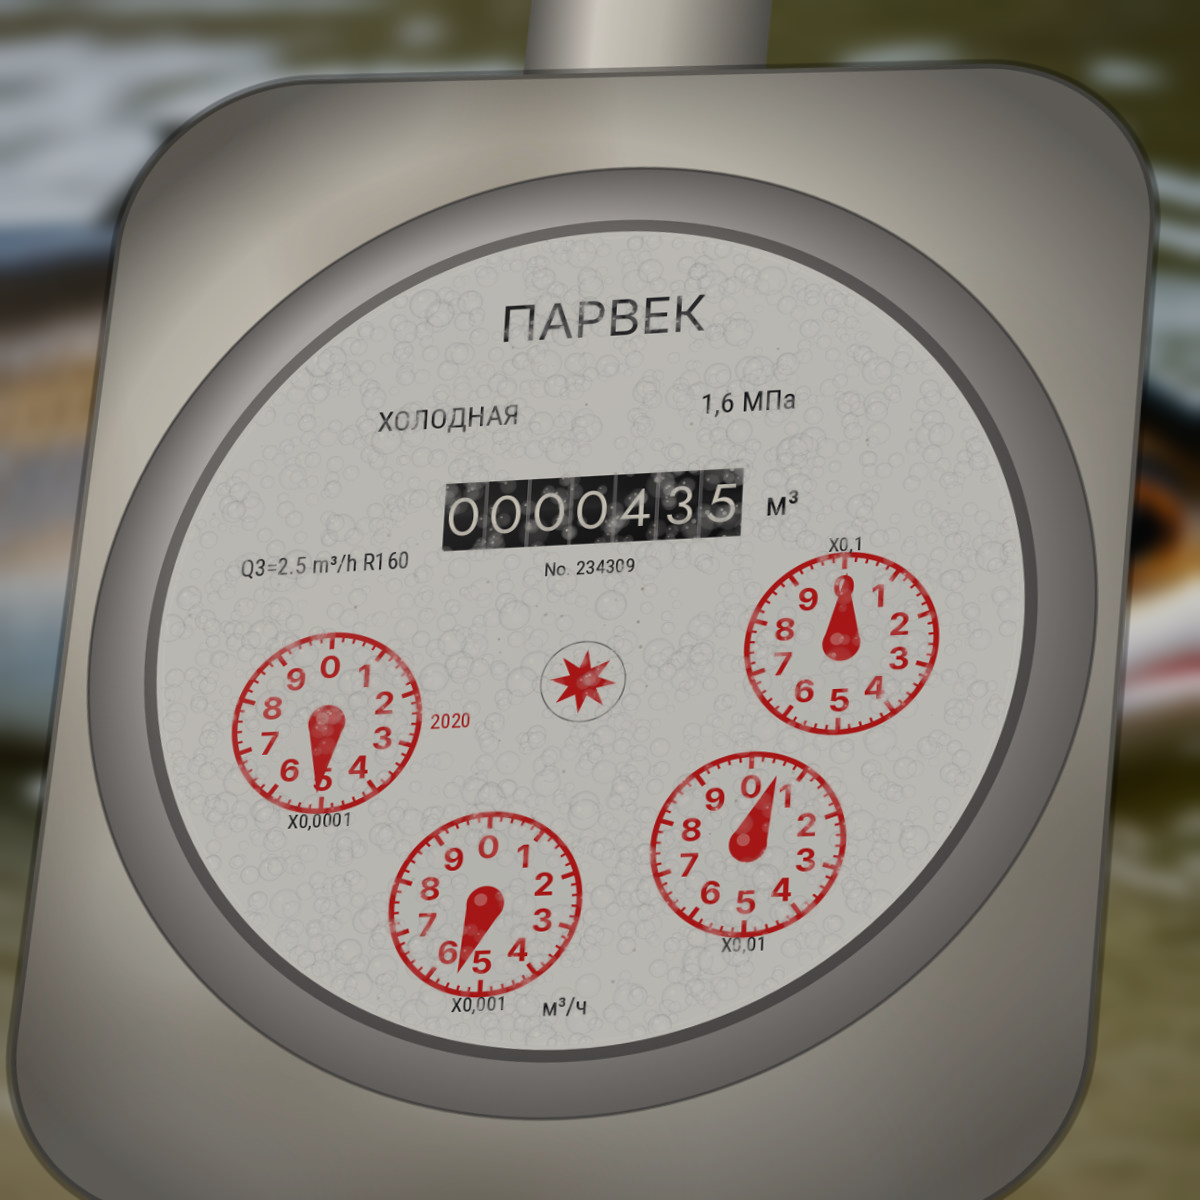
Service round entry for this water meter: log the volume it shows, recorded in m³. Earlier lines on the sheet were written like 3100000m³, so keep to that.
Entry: 435.0055m³
